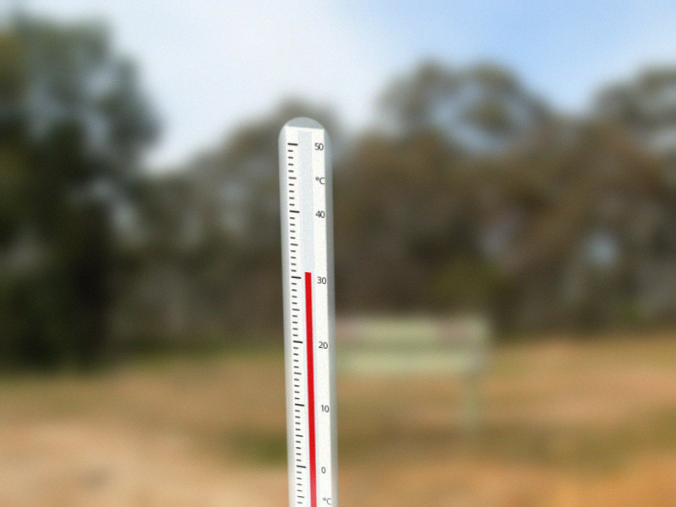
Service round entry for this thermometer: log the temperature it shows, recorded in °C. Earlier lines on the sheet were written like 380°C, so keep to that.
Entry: 31°C
